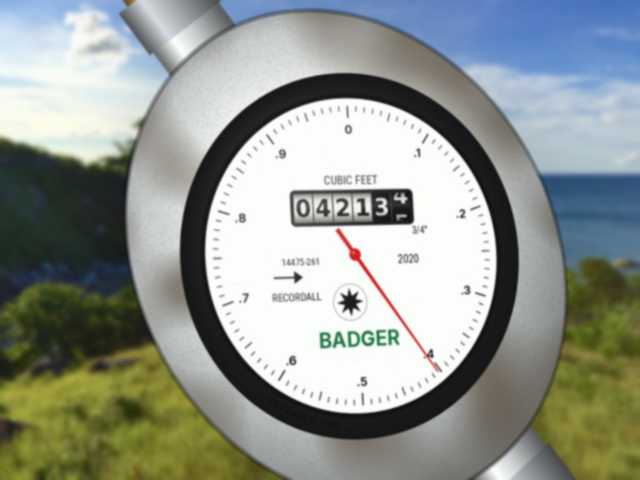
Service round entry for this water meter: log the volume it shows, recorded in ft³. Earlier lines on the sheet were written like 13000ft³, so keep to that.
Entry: 42134.40ft³
